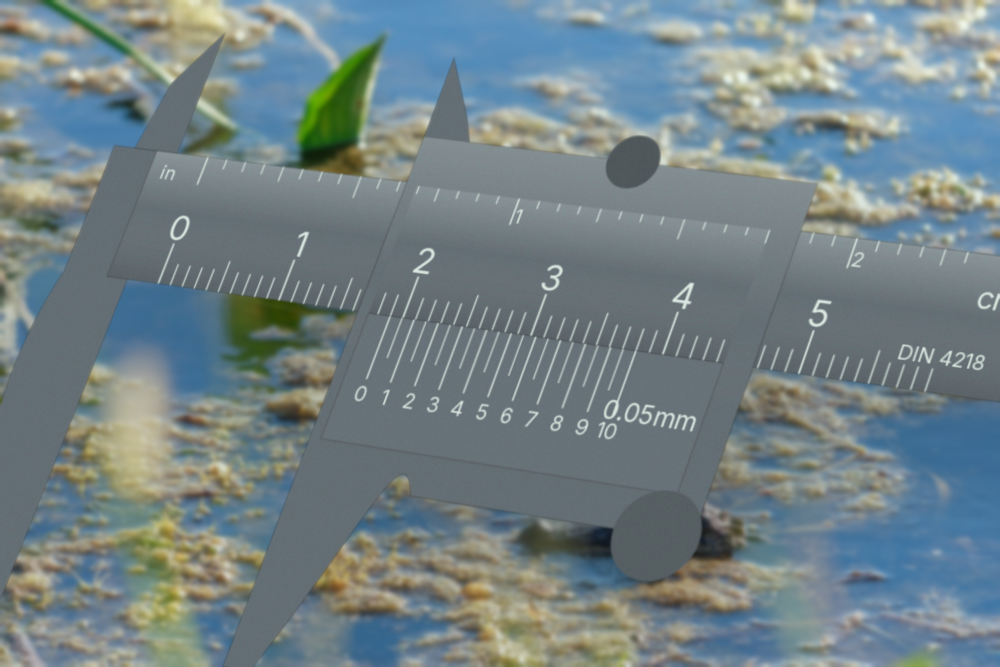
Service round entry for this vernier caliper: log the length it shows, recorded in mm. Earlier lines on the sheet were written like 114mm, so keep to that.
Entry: 19.0mm
